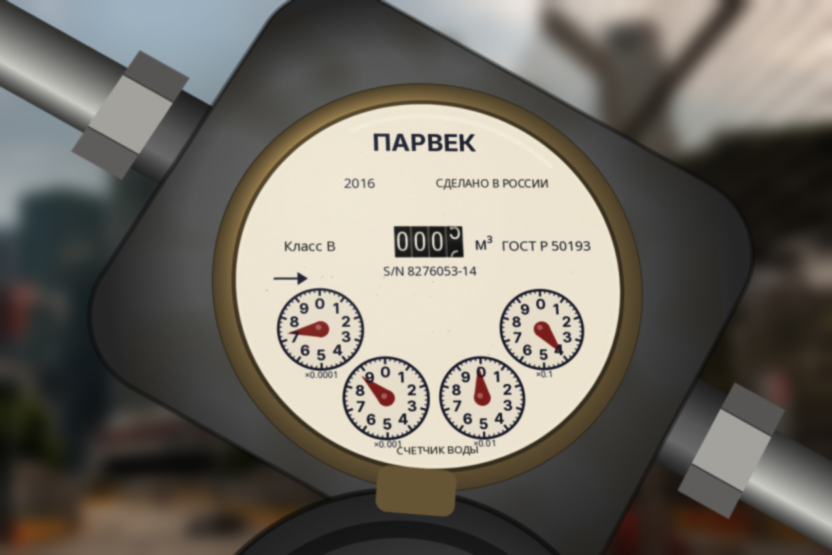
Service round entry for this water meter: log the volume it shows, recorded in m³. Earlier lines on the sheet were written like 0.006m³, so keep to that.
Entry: 5.3987m³
